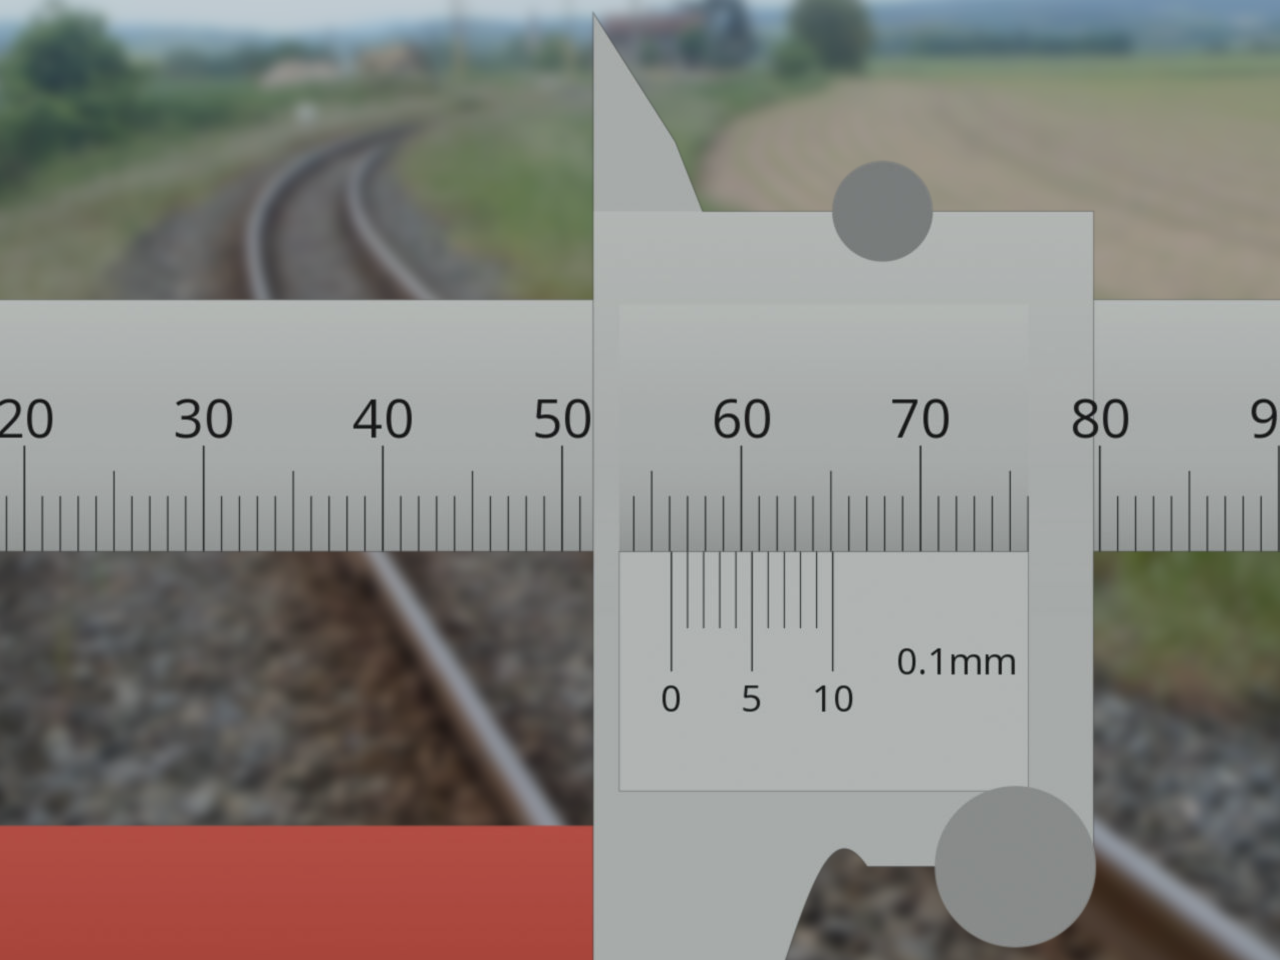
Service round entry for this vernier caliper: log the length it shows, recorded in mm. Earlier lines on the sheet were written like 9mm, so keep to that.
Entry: 56.1mm
